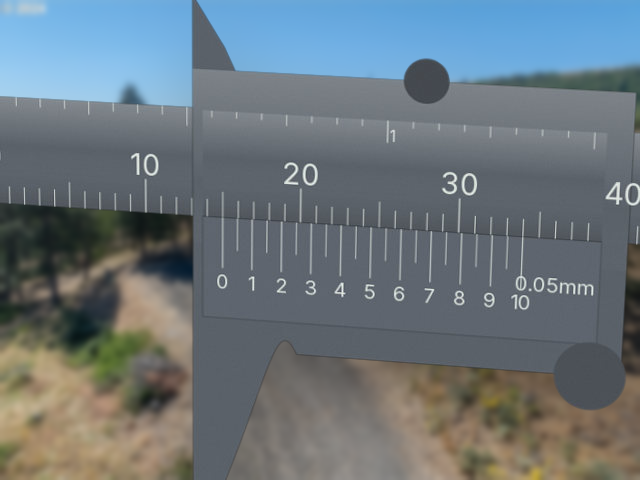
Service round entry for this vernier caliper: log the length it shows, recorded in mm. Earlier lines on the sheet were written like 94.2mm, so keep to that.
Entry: 15.0mm
